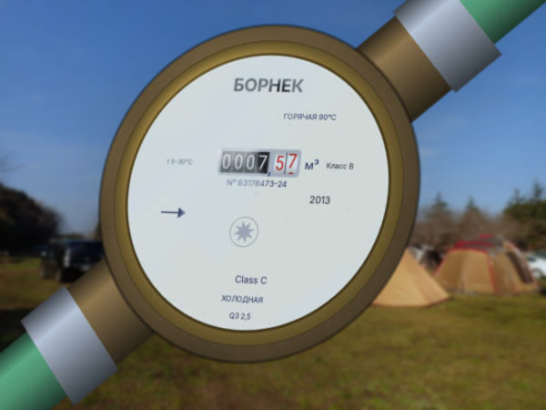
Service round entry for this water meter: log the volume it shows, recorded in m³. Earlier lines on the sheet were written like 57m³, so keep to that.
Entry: 7.57m³
